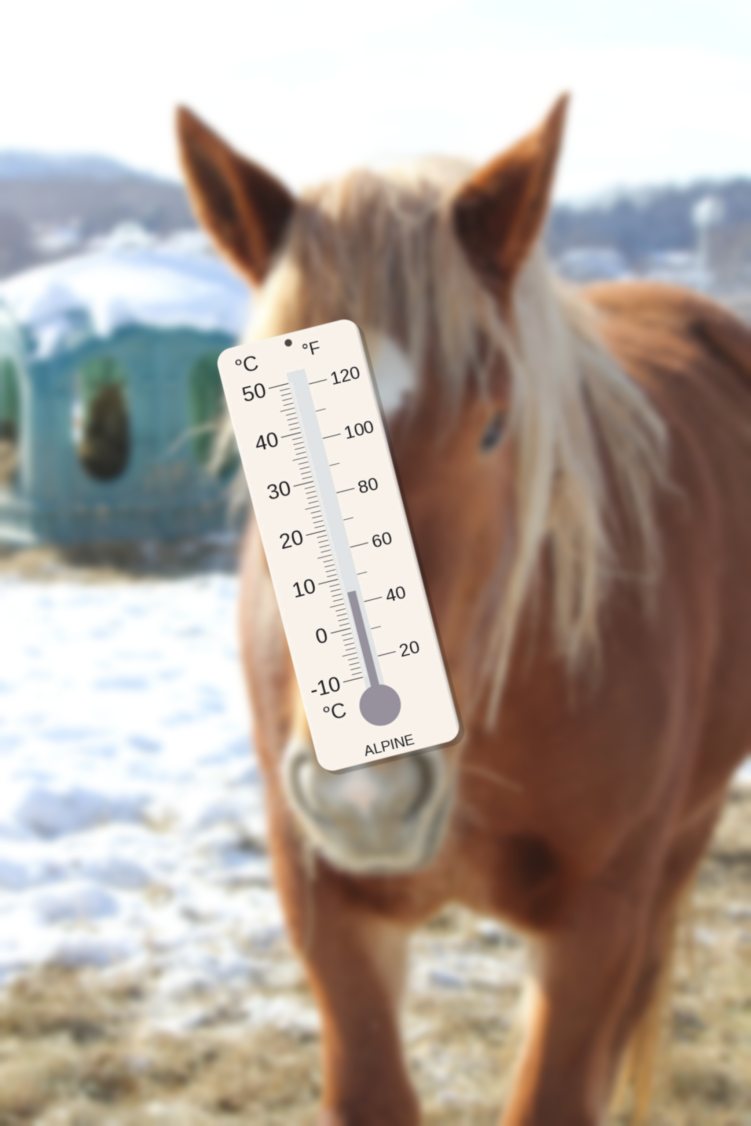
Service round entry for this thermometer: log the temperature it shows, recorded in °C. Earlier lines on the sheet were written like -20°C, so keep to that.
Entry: 7°C
